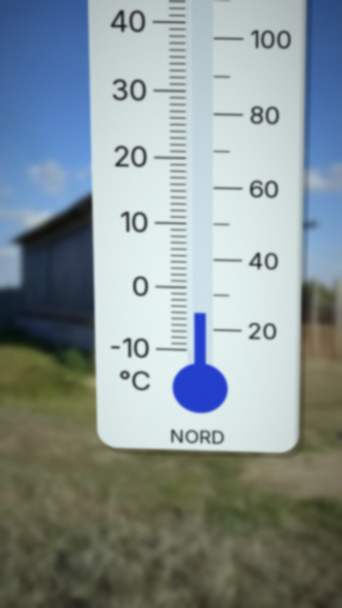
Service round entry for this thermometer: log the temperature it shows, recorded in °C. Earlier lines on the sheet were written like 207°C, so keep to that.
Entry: -4°C
